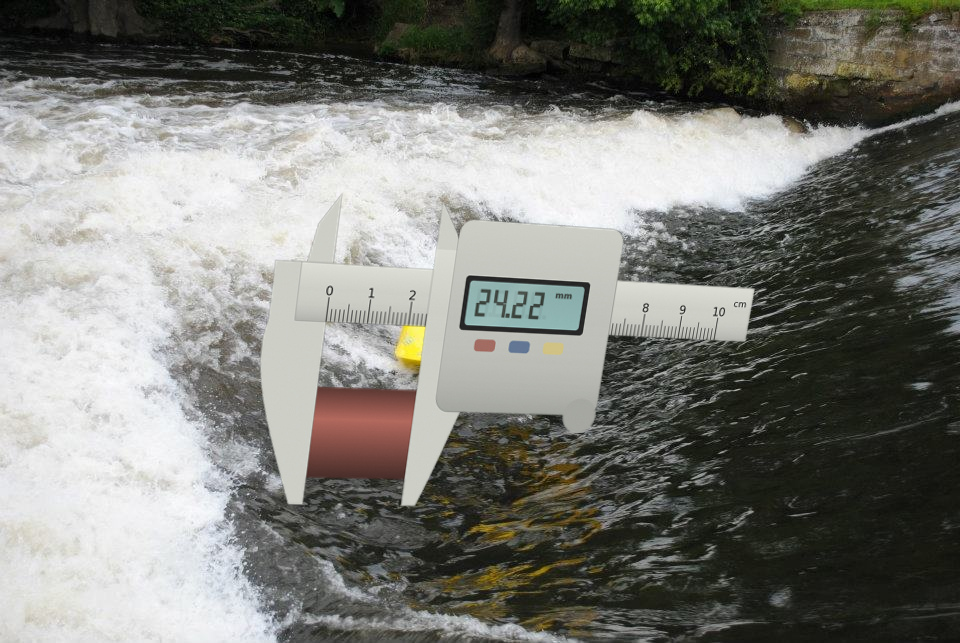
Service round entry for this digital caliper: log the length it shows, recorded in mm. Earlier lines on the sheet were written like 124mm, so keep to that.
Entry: 24.22mm
